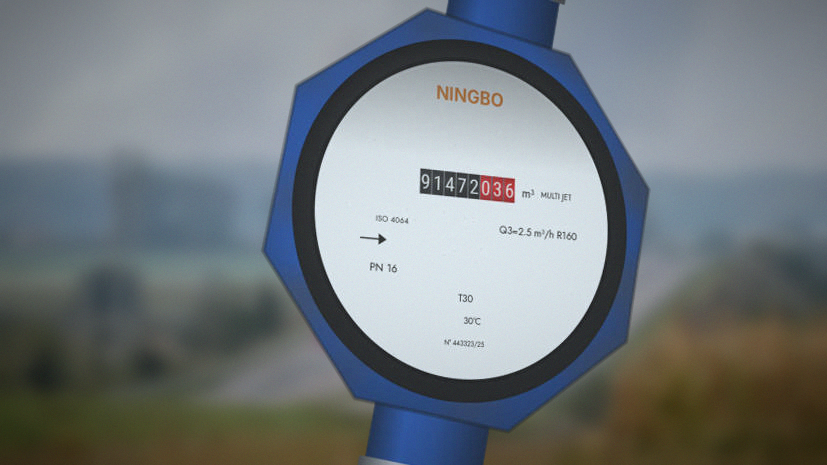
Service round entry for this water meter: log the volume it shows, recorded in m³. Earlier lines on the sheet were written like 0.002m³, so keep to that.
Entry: 91472.036m³
